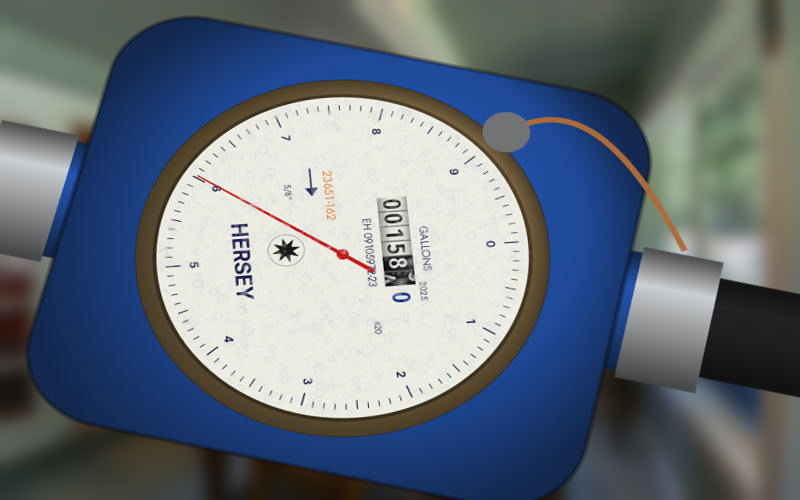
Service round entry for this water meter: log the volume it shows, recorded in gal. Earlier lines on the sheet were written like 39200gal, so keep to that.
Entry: 15836.0gal
